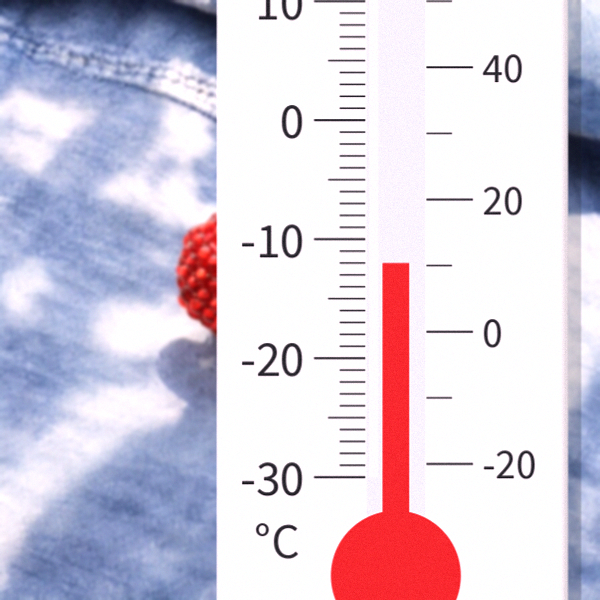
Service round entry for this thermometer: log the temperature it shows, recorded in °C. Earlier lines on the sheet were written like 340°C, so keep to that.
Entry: -12°C
